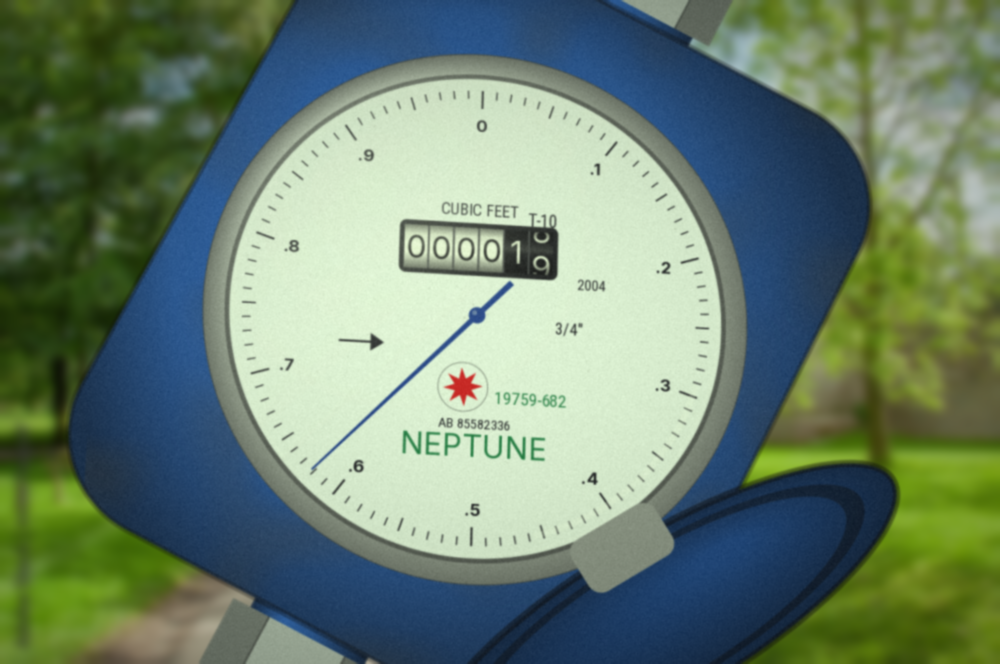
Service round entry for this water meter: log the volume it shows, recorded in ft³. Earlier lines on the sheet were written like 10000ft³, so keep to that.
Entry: 18.62ft³
